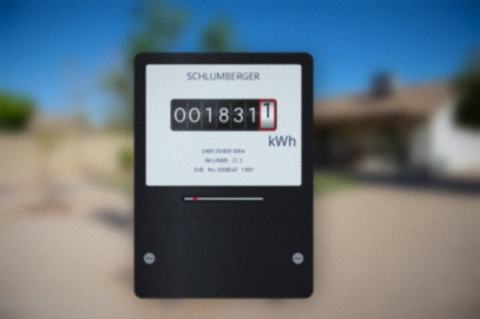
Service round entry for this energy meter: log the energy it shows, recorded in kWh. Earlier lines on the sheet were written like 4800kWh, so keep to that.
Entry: 1831.1kWh
